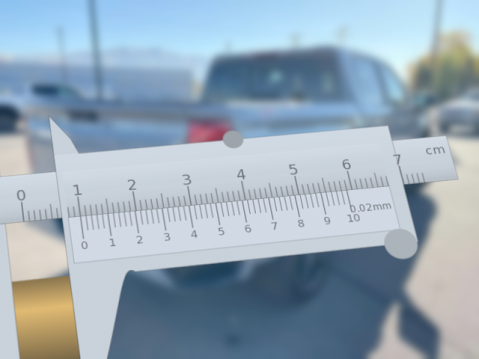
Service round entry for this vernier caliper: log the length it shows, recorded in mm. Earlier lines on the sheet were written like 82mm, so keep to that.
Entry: 10.0mm
